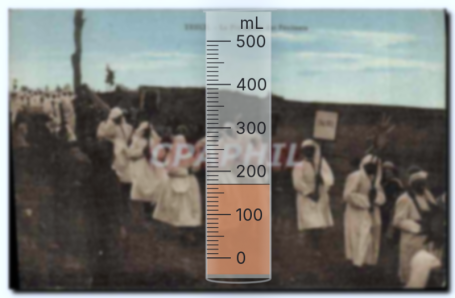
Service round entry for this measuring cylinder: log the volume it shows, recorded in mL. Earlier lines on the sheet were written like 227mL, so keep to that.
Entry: 170mL
